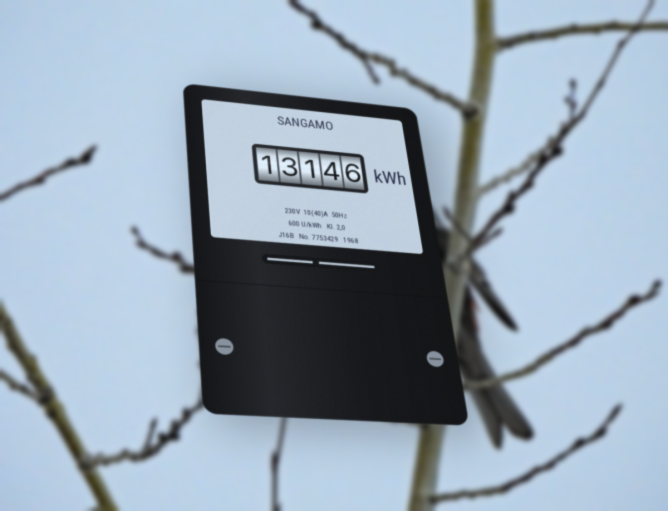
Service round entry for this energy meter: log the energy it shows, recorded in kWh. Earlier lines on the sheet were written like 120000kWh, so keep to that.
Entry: 13146kWh
